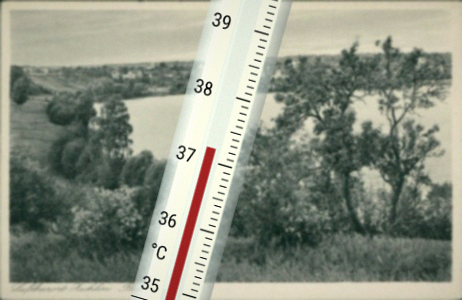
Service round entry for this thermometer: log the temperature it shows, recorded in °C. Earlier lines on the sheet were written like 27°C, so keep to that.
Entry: 37.2°C
